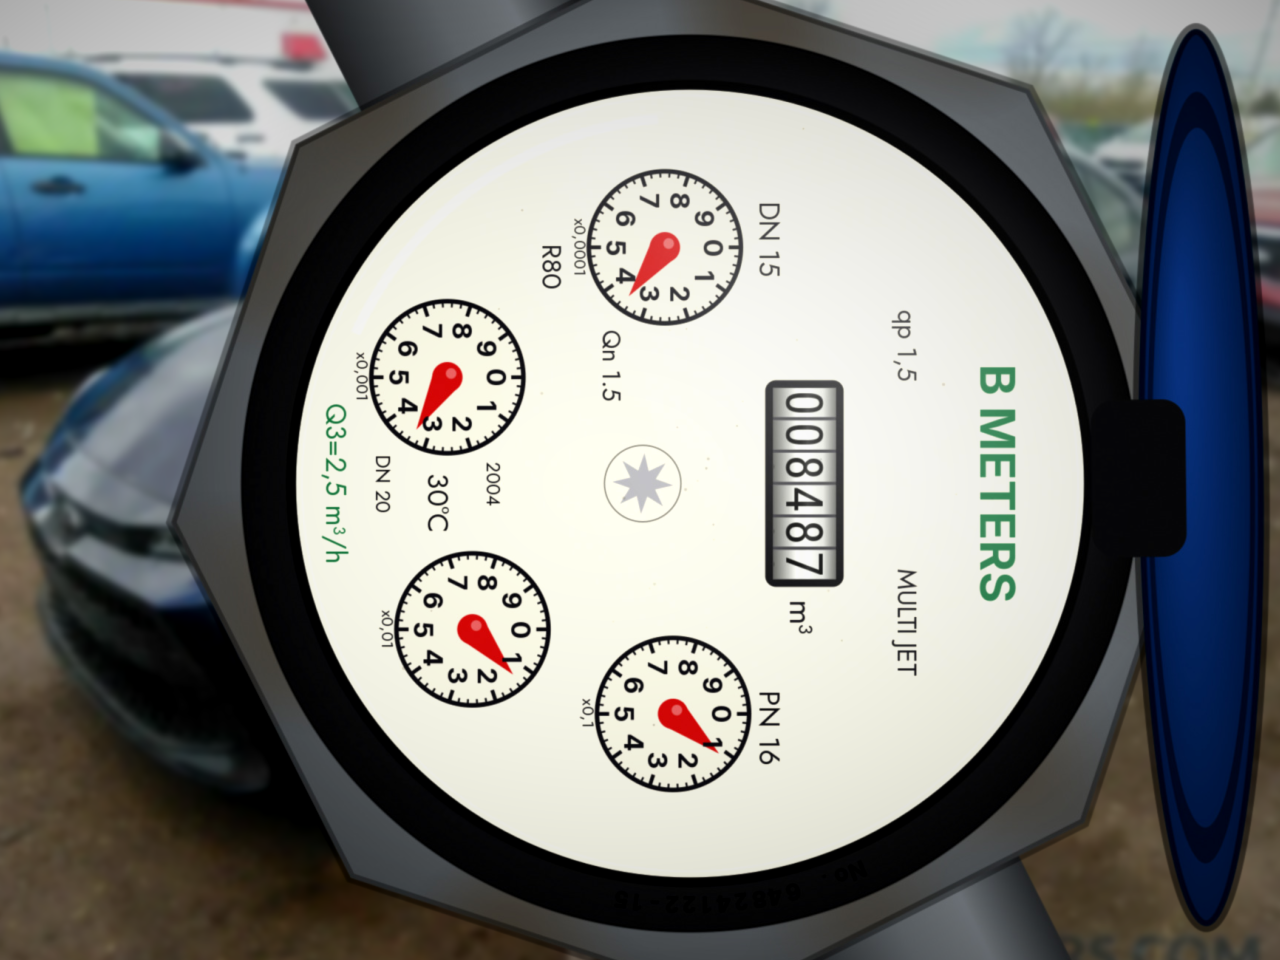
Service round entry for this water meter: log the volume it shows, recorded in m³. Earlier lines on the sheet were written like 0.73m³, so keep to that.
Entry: 8487.1133m³
